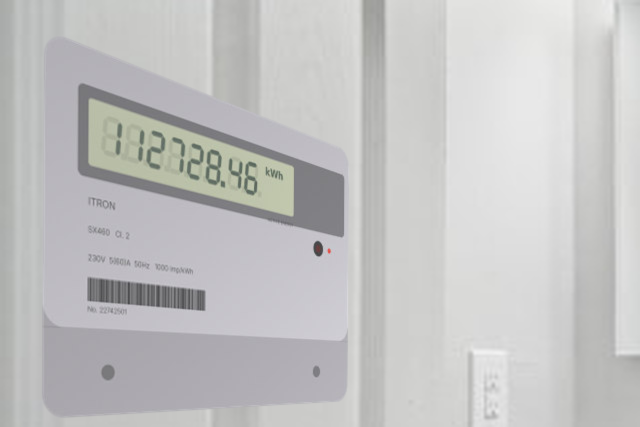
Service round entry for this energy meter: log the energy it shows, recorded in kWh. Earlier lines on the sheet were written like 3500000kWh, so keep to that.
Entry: 112728.46kWh
